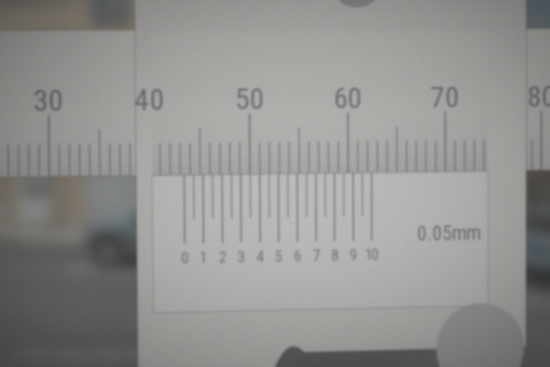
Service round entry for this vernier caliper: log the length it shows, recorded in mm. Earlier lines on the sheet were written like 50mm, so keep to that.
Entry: 43.4mm
